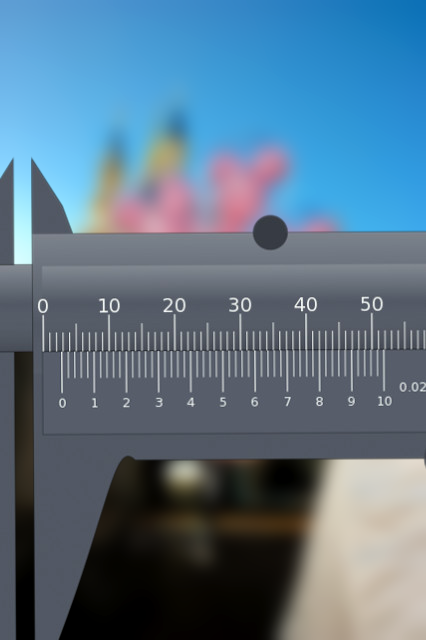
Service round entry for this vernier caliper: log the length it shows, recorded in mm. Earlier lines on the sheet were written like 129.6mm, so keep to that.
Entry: 2.8mm
